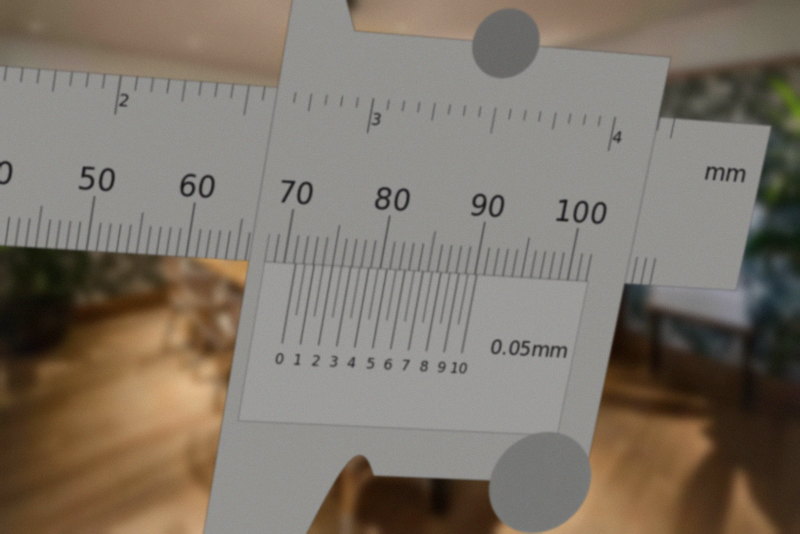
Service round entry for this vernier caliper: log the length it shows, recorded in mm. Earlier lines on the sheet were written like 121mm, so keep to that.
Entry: 71.2mm
